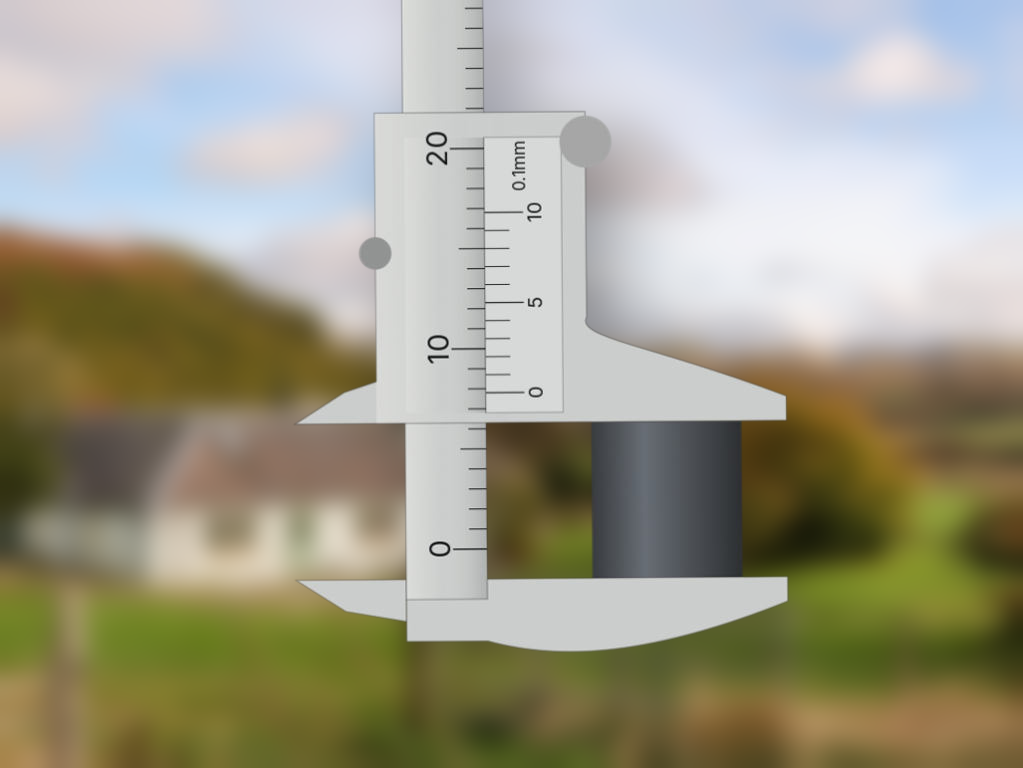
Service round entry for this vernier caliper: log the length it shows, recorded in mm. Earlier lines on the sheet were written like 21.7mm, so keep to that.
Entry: 7.8mm
